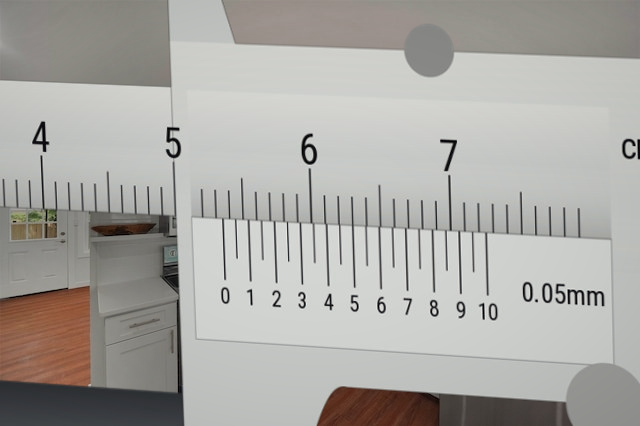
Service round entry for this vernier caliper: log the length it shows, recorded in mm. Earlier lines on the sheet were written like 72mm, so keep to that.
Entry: 53.5mm
